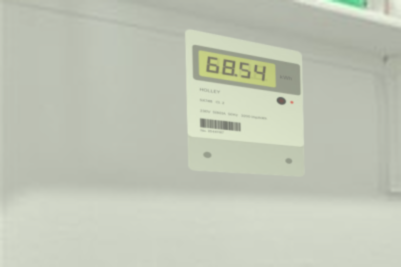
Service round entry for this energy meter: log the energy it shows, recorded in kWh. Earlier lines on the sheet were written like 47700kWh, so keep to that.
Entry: 68.54kWh
